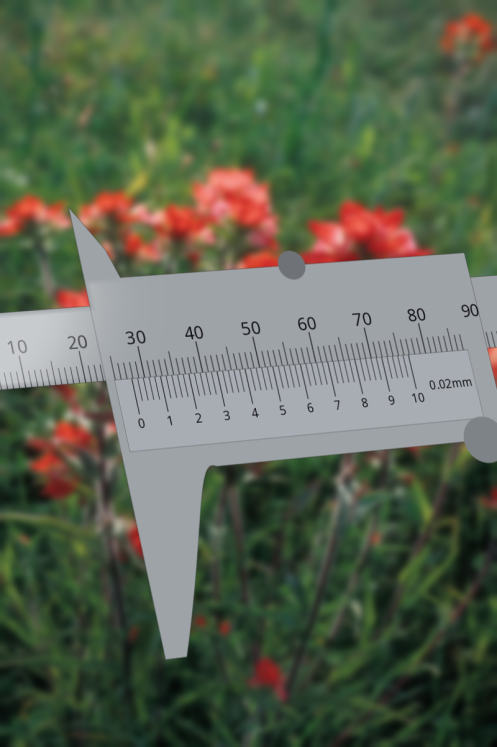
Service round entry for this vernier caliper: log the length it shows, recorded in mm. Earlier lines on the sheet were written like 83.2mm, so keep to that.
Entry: 27.8mm
